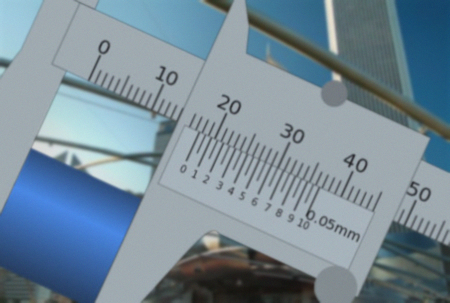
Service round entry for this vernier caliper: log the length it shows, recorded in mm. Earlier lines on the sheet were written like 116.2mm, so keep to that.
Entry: 17.6mm
